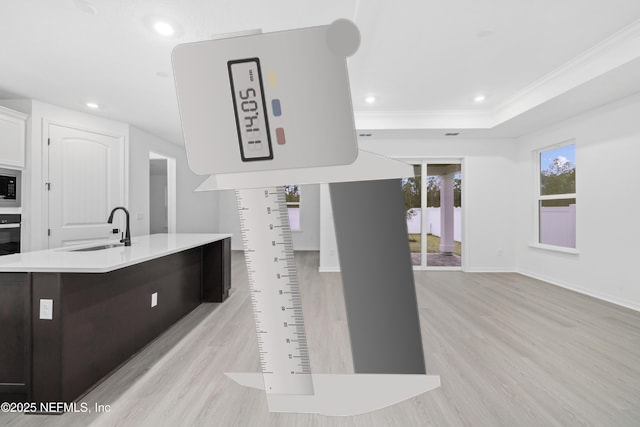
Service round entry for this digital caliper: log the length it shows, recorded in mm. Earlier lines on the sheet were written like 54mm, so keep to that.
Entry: 114.05mm
